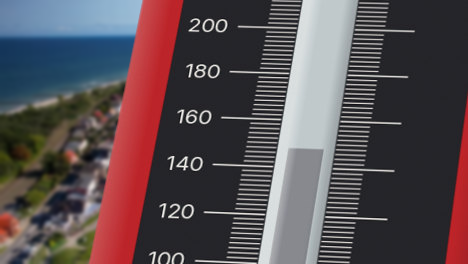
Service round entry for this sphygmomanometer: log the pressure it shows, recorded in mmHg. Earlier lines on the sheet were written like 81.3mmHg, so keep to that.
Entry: 148mmHg
